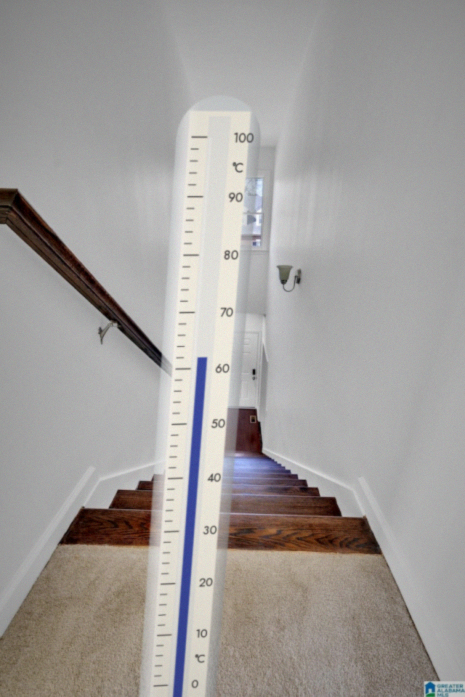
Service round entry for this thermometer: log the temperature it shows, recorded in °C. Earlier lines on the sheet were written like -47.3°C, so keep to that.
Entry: 62°C
